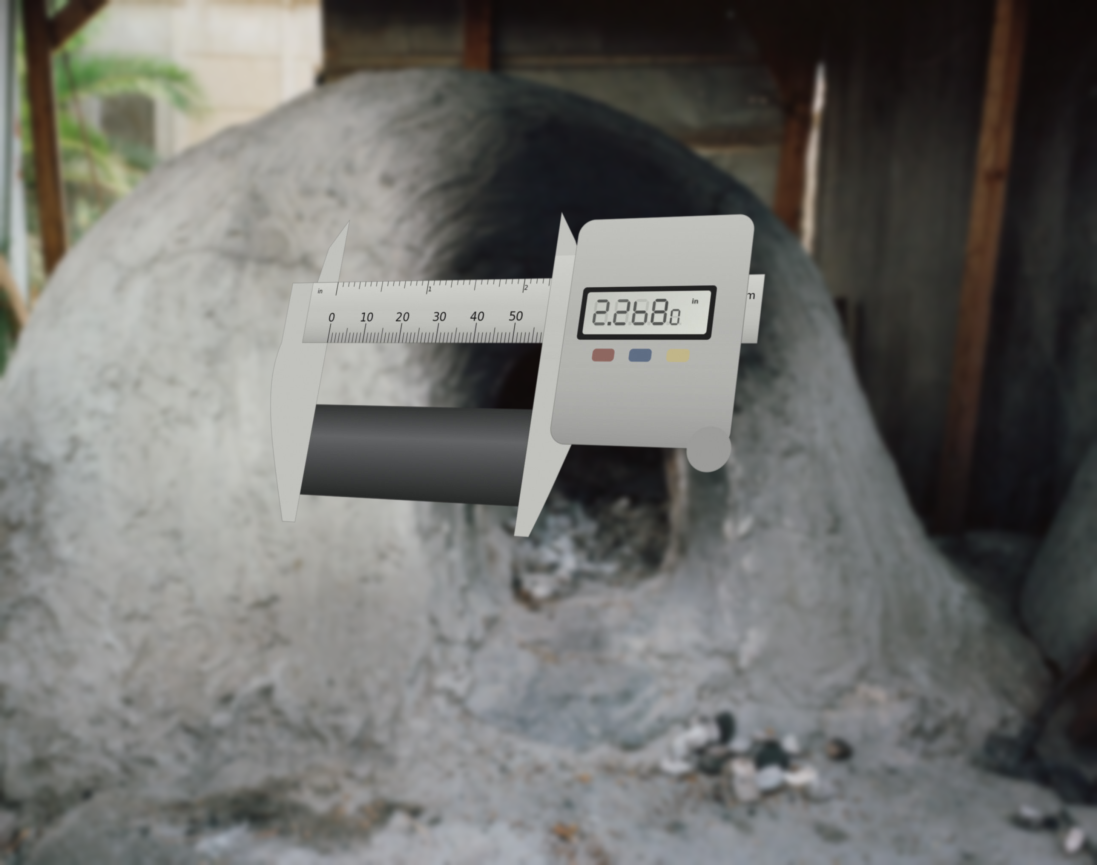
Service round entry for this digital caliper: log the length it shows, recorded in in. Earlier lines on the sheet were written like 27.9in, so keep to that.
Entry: 2.2680in
